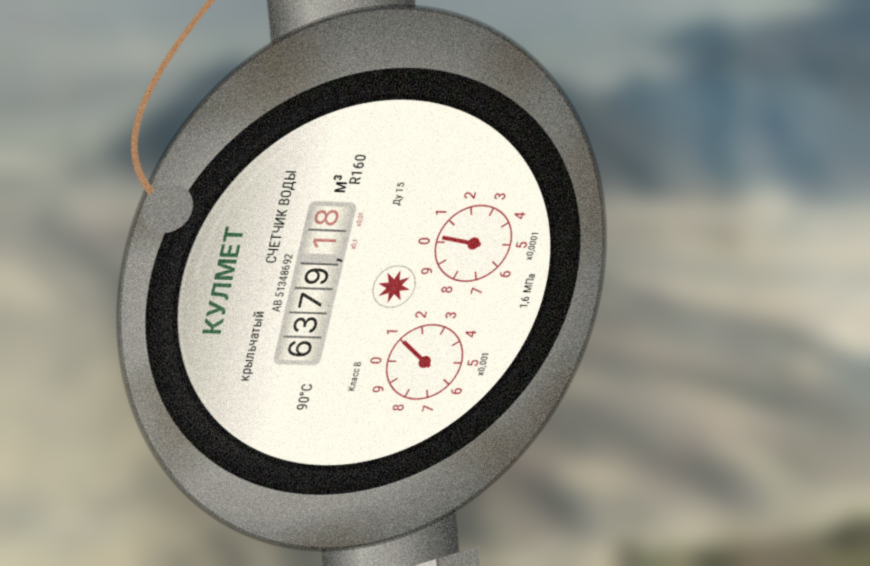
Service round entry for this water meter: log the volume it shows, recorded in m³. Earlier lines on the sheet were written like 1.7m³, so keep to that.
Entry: 6379.1810m³
